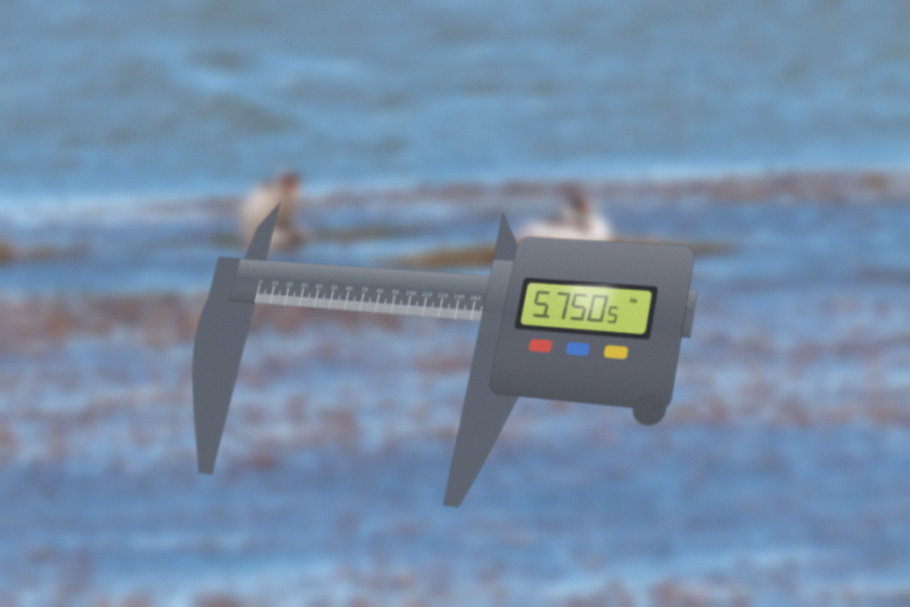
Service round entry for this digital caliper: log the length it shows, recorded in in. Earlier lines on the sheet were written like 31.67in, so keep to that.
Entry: 5.7505in
